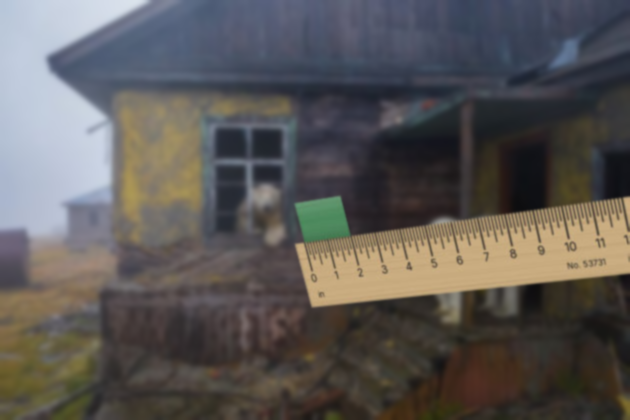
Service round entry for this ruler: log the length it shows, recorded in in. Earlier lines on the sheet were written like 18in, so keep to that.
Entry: 2in
